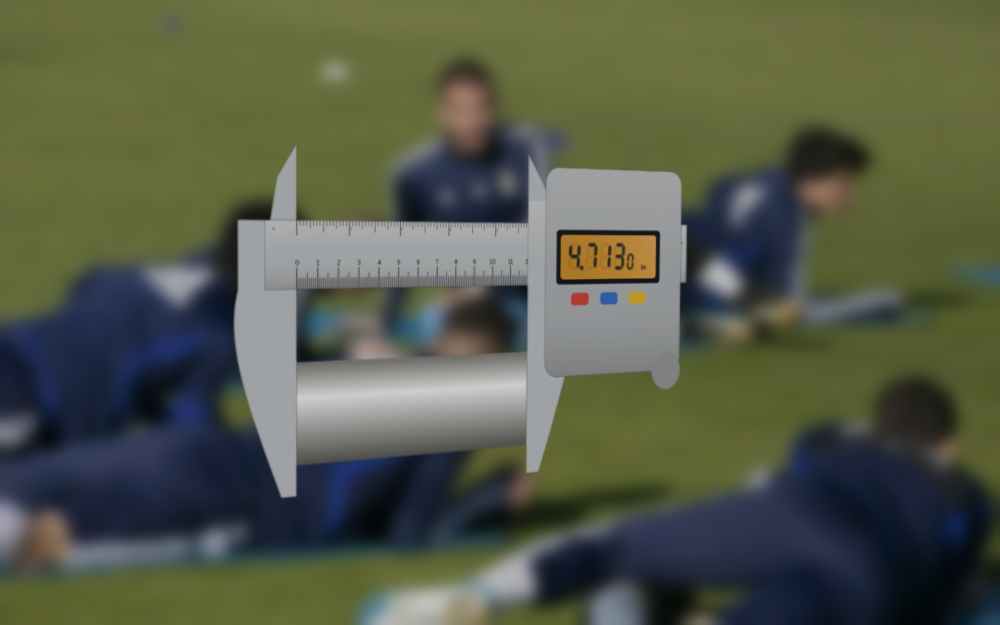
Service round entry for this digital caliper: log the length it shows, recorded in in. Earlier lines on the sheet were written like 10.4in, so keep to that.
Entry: 4.7130in
